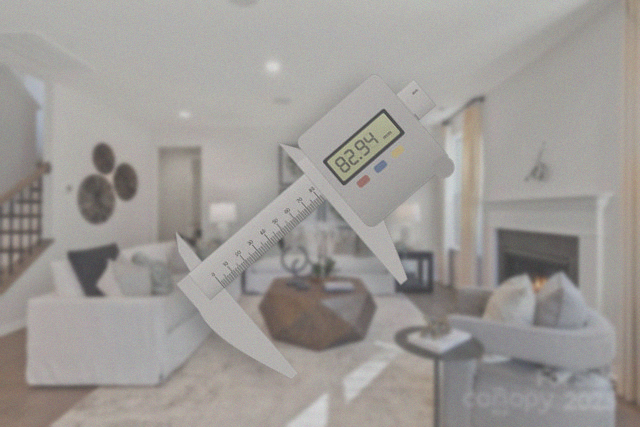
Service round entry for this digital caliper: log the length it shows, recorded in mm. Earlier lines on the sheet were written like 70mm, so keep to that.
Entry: 82.94mm
